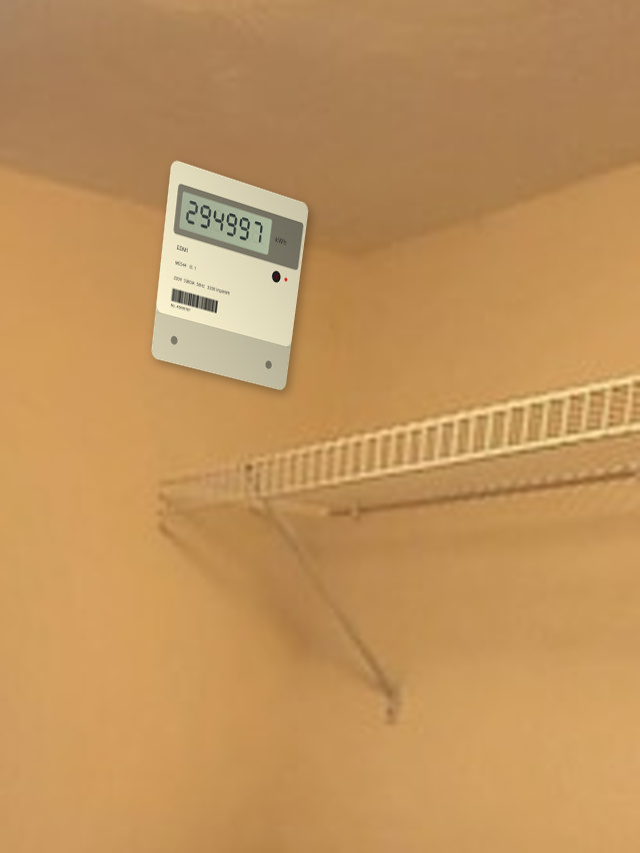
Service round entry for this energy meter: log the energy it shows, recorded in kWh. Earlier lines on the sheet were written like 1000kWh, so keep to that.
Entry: 294997kWh
